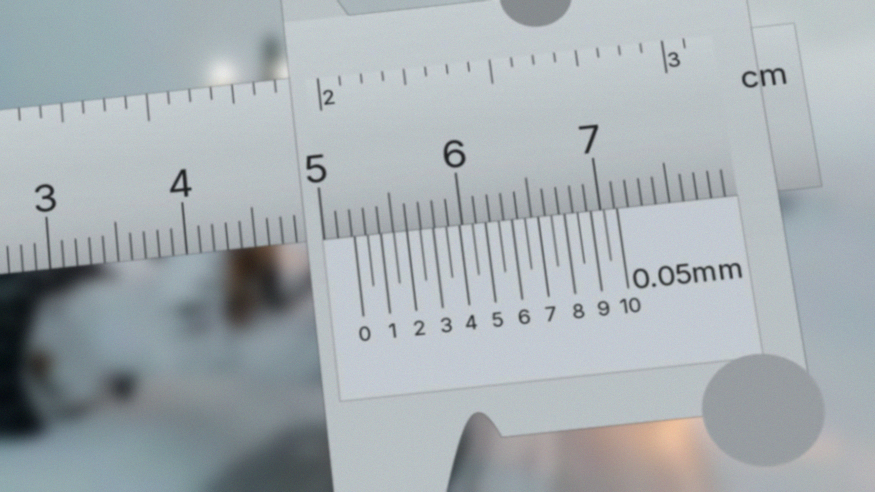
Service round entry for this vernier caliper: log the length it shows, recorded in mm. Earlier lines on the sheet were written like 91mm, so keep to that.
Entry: 52.2mm
